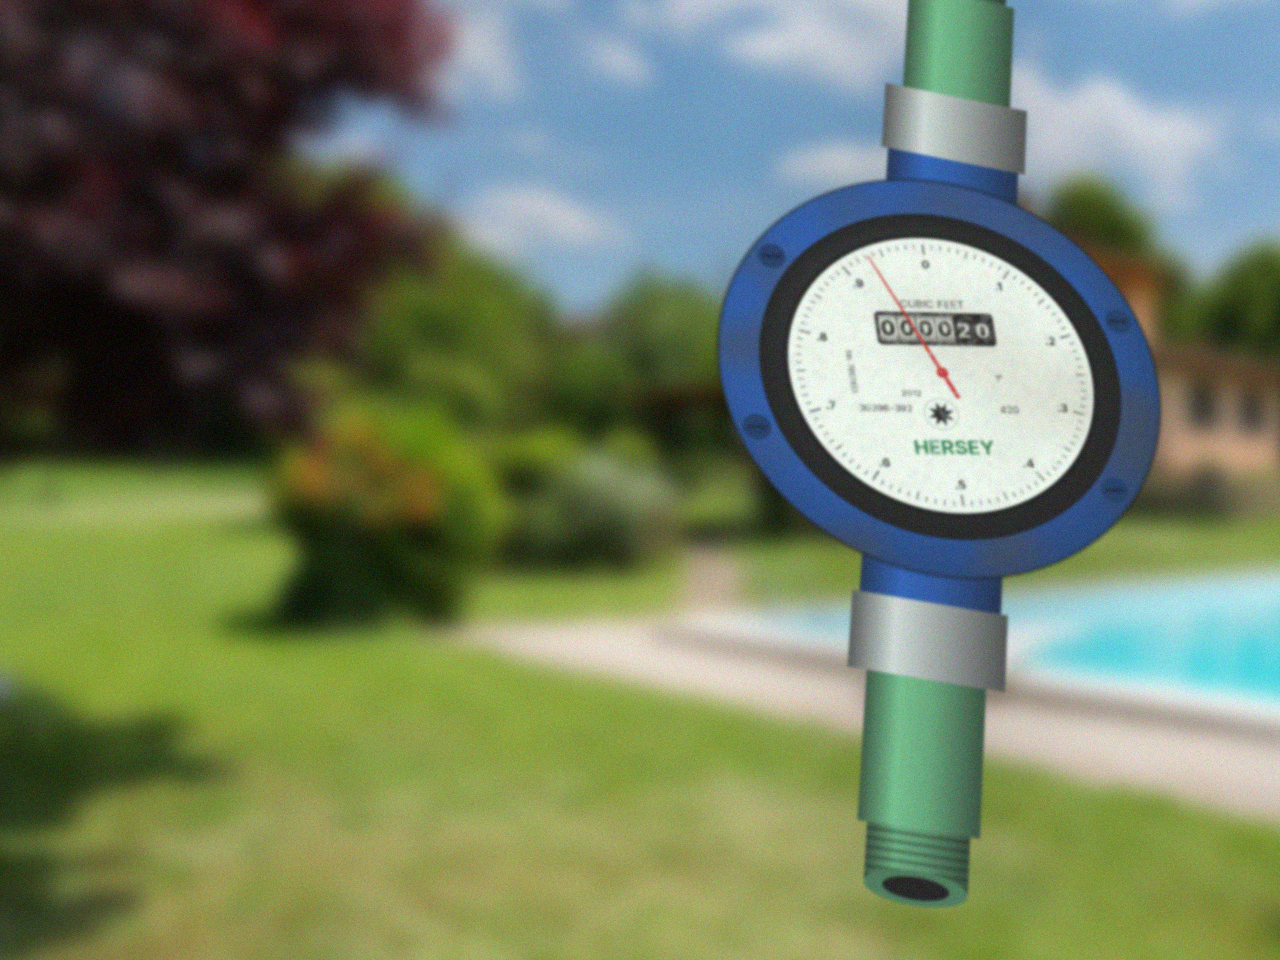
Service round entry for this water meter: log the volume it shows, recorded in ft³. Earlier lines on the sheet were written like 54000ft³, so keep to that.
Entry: 19.93ft³
